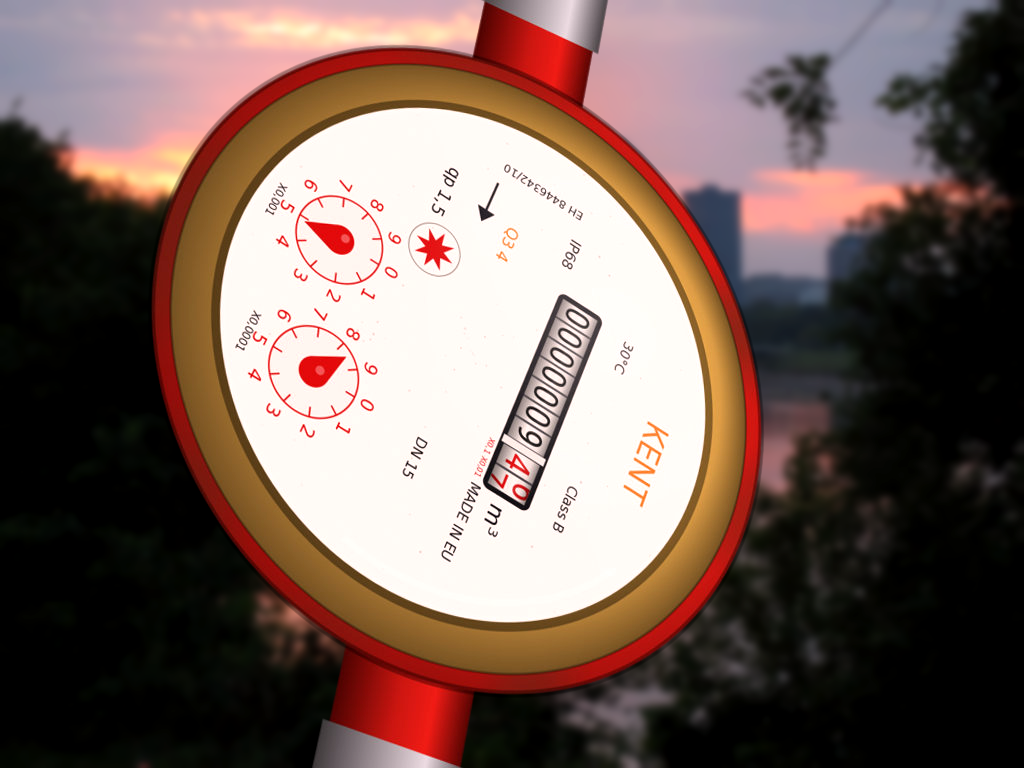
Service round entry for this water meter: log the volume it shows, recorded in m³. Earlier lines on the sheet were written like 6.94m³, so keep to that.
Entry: 9.4648m³
